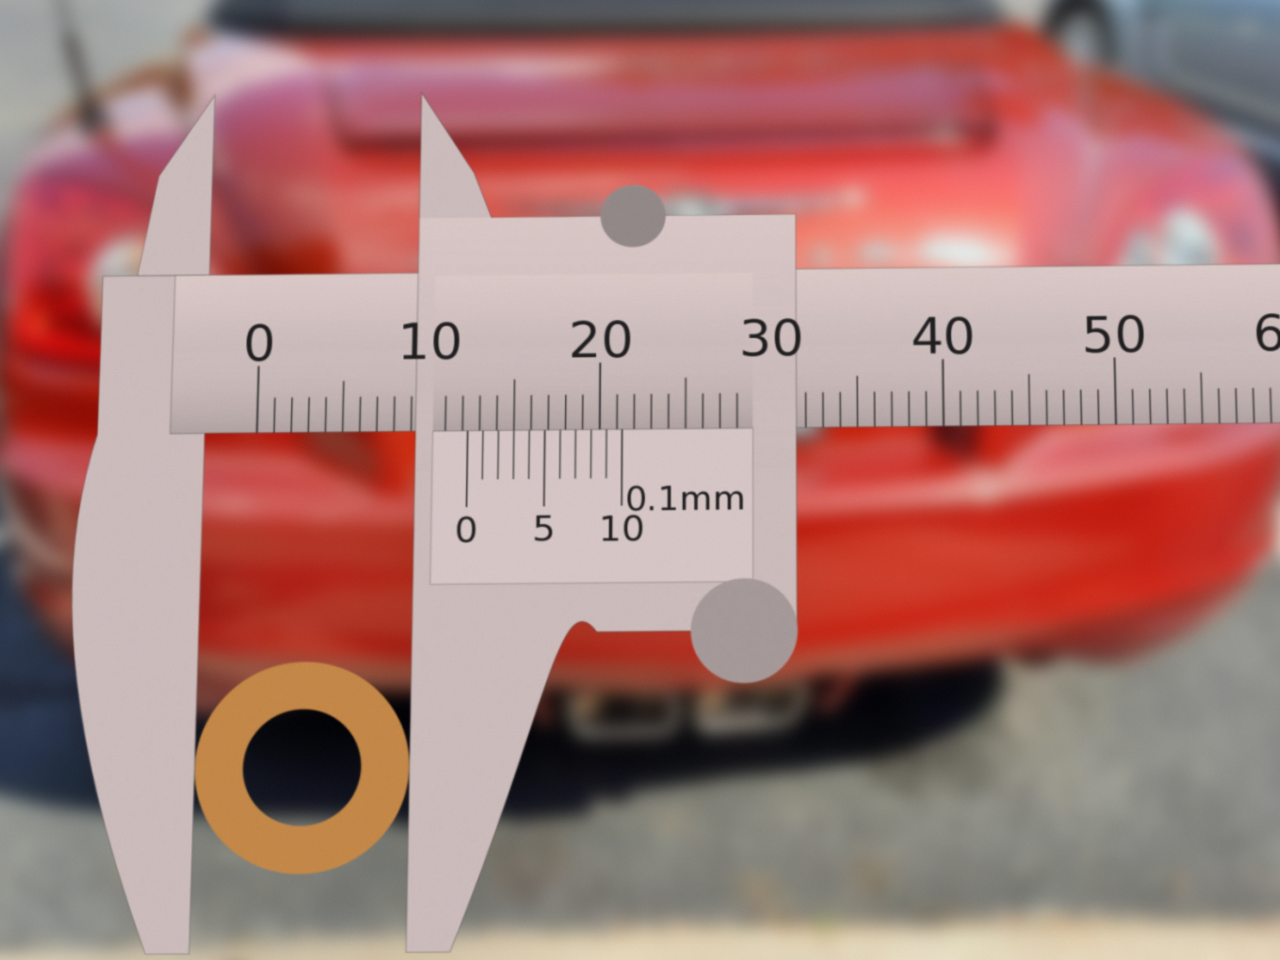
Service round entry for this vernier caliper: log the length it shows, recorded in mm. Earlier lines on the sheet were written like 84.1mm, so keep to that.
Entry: 12.3mm
